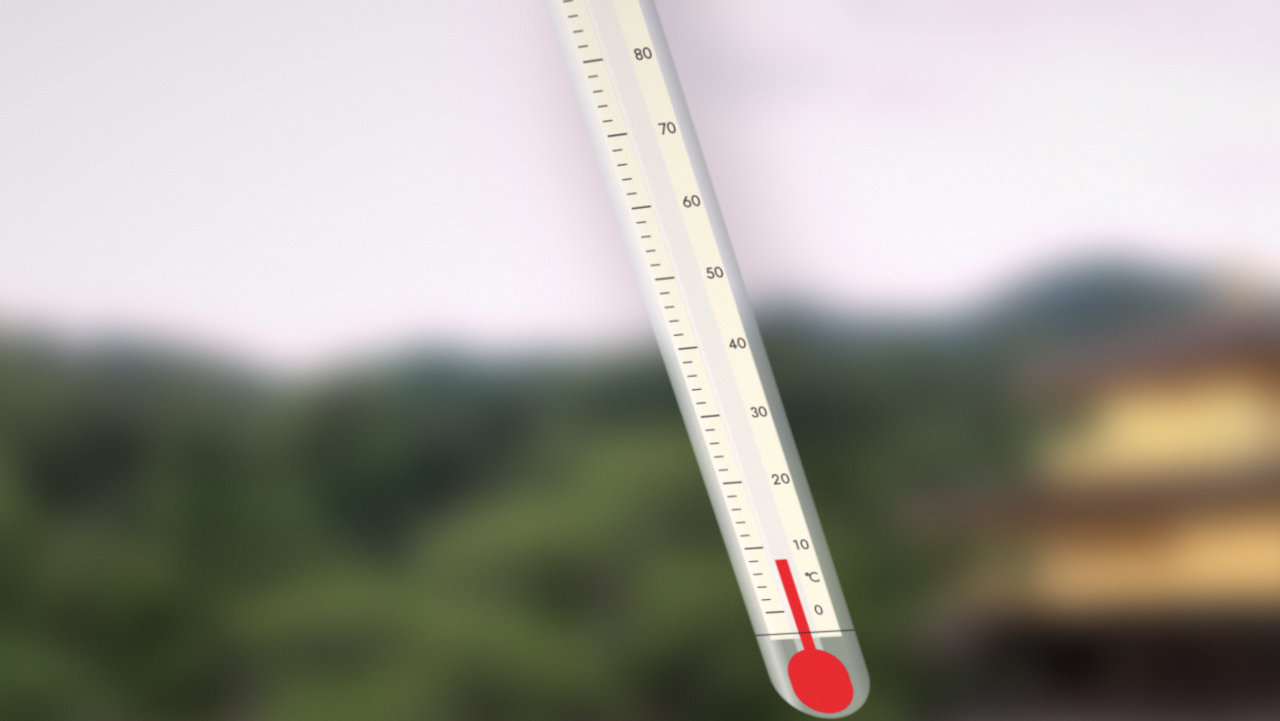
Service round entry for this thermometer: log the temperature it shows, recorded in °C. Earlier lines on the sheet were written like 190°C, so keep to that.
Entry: 8°C
